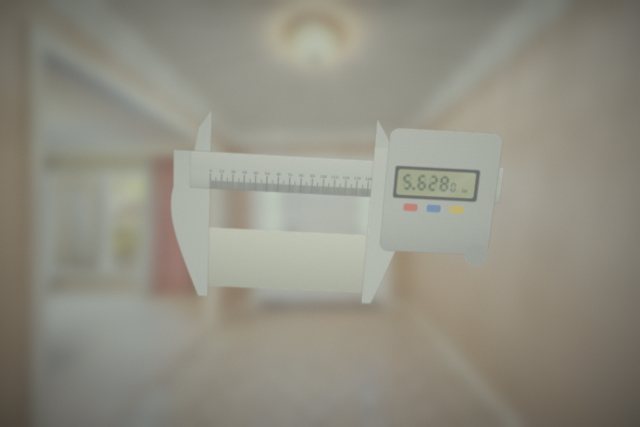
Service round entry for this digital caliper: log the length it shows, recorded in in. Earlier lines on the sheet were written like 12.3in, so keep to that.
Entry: 5.6280in
